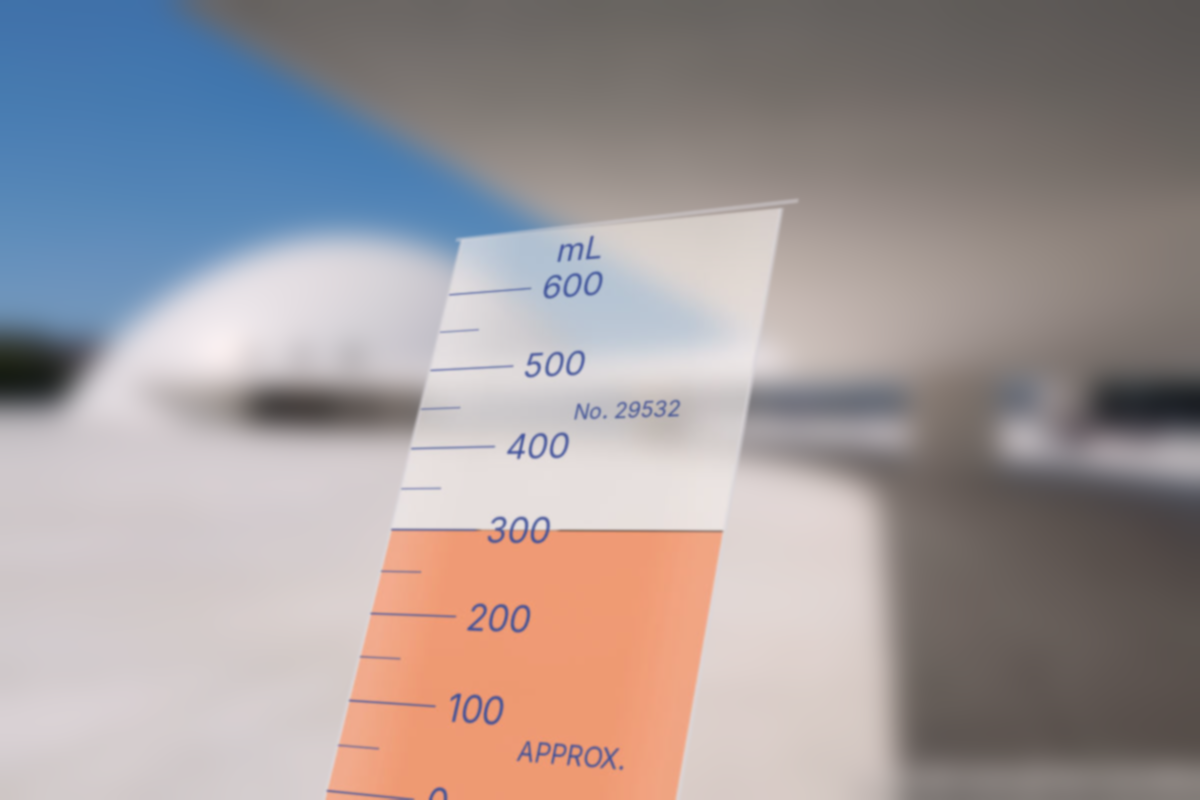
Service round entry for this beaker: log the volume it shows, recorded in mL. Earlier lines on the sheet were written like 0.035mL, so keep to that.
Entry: 300mL
